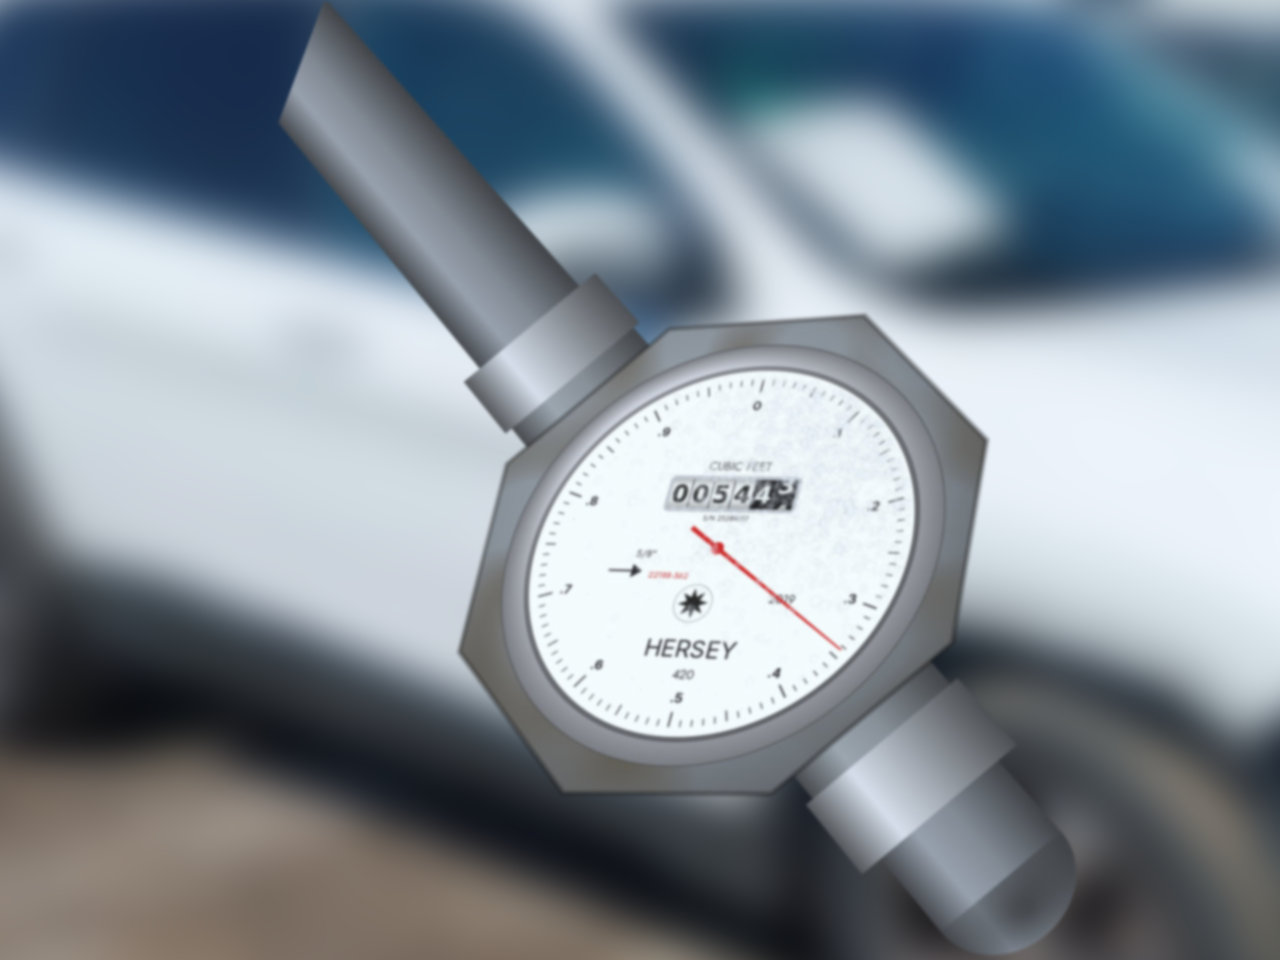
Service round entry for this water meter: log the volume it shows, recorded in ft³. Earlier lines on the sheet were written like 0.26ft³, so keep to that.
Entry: 5443.34ft³
